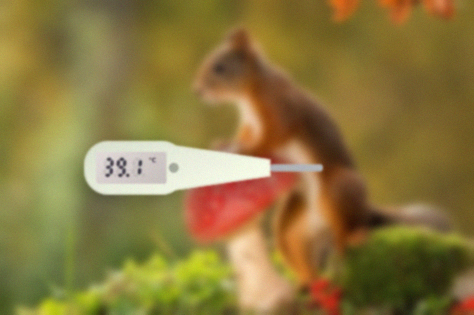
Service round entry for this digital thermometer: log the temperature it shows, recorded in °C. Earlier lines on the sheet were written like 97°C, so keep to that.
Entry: 39.1°C
